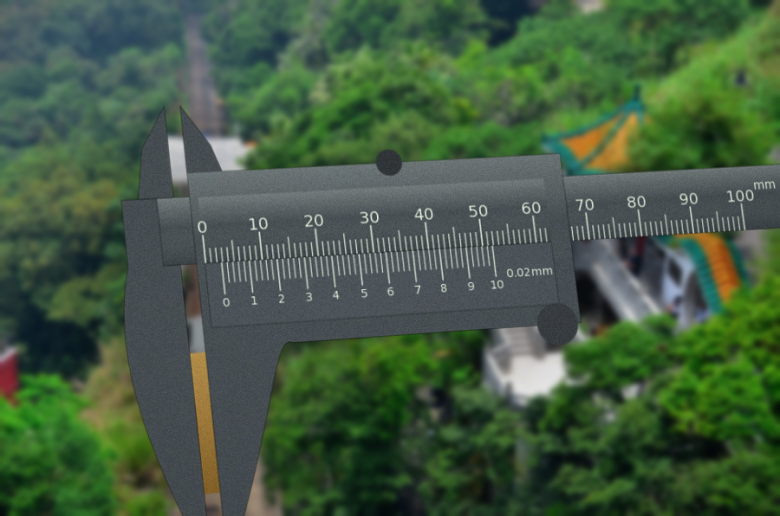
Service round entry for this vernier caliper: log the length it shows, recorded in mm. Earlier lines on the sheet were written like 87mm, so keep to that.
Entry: 2.8mm
